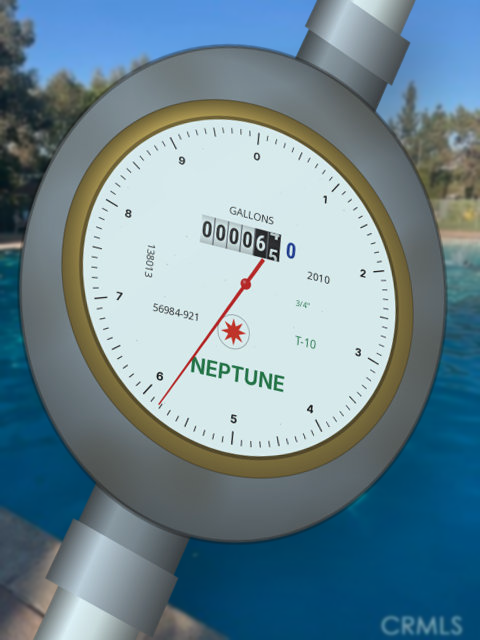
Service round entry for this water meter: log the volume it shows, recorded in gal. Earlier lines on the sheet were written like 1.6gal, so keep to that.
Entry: 645.8gal
